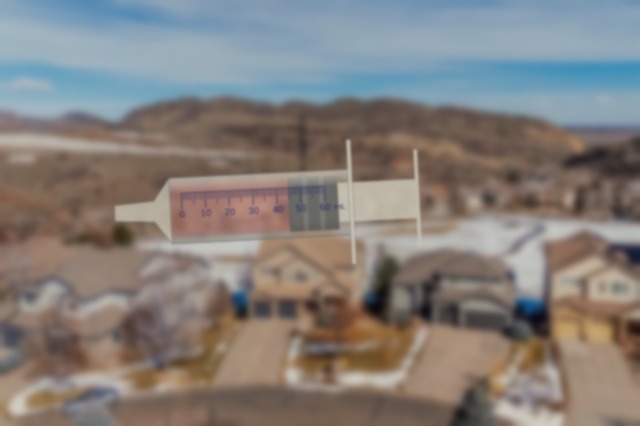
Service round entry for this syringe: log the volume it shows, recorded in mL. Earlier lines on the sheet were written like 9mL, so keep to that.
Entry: 45mL
